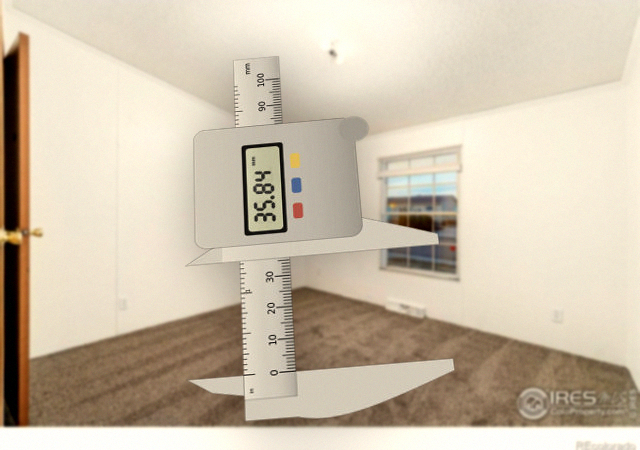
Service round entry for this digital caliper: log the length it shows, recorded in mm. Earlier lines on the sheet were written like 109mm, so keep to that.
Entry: 35.84mm
